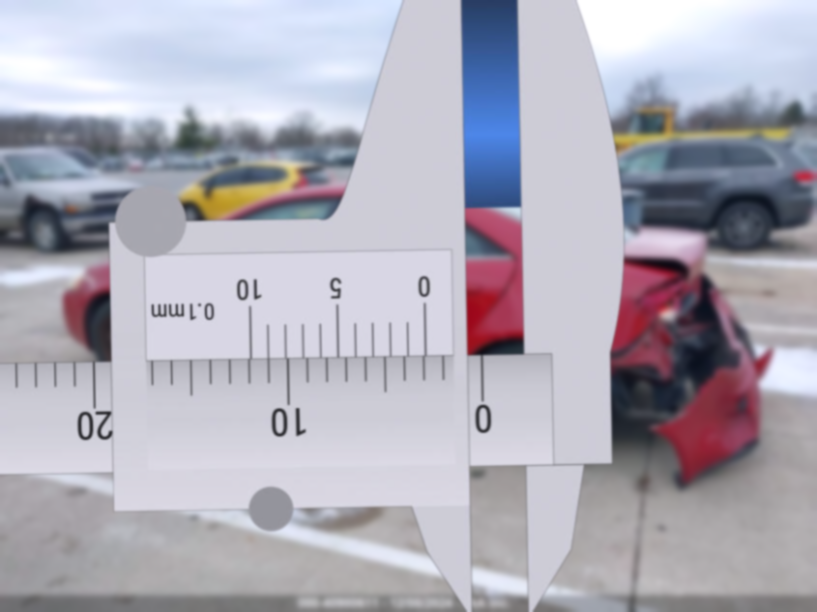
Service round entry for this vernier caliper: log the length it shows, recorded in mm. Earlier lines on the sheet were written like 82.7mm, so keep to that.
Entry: 2.9mm
